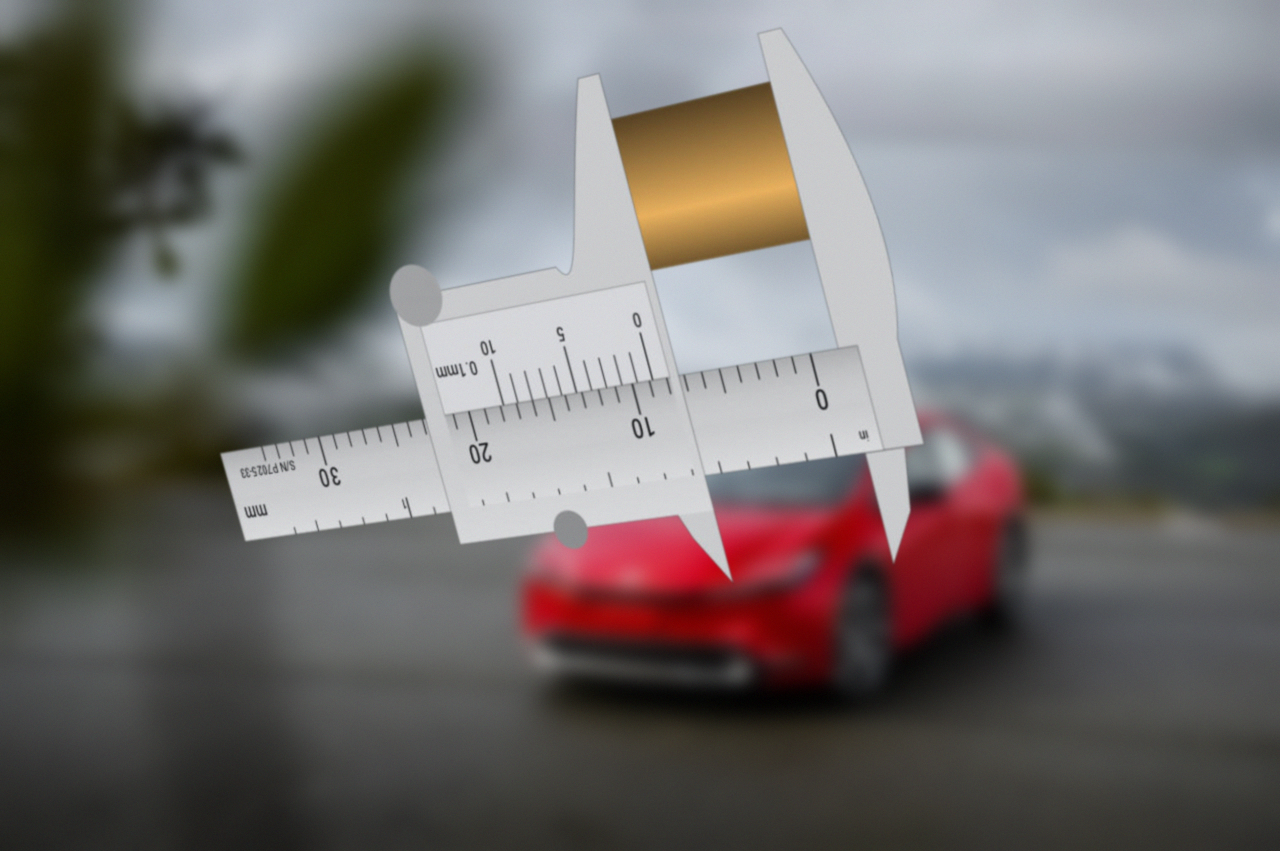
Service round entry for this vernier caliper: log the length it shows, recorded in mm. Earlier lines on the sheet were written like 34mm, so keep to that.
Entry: 8.8mm
